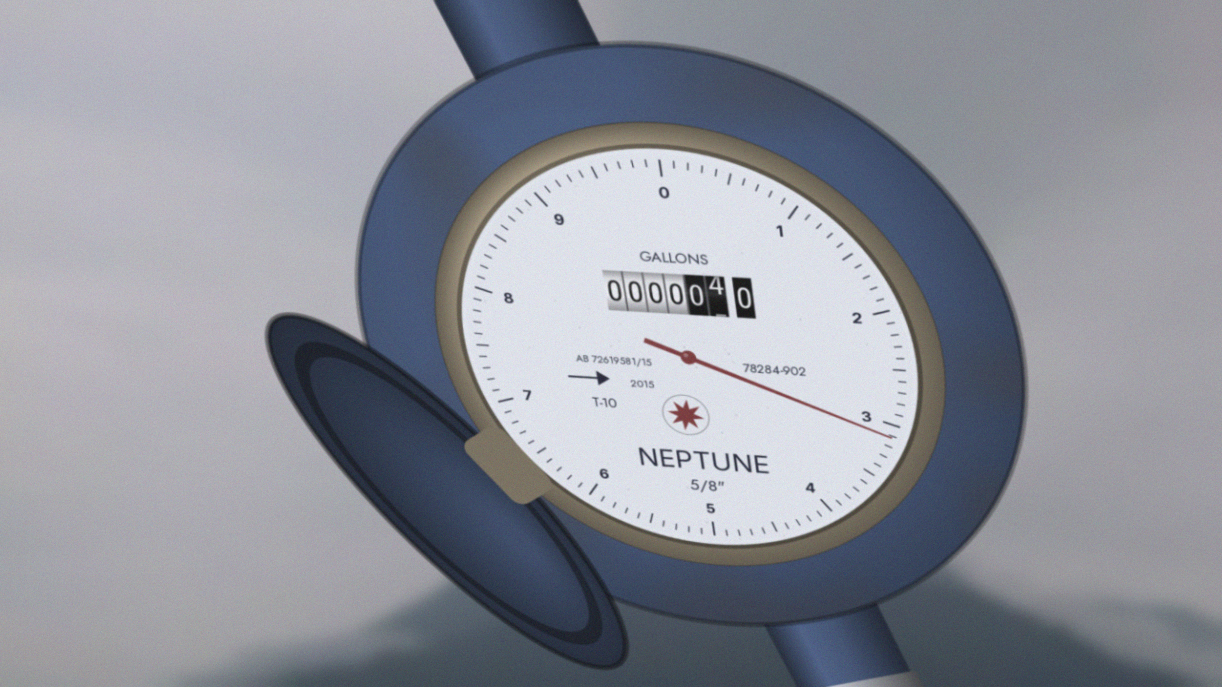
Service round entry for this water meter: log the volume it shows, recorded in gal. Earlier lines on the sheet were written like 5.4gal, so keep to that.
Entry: 43.1gal
